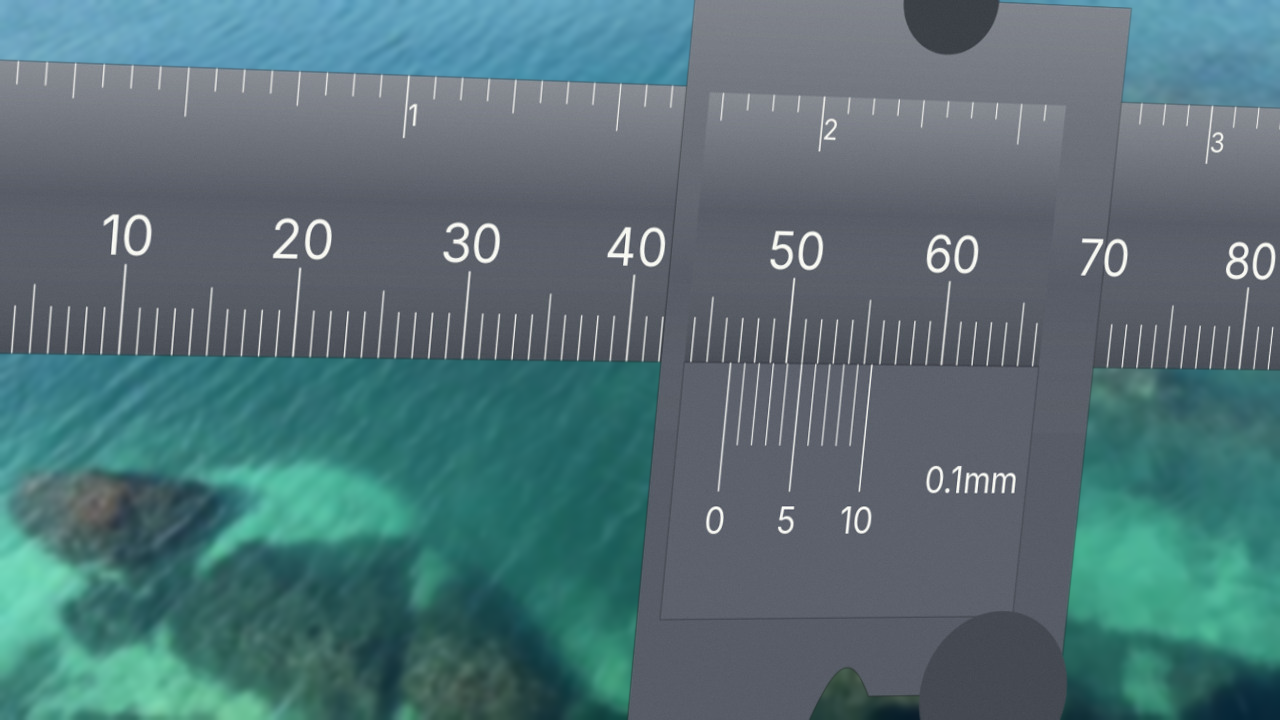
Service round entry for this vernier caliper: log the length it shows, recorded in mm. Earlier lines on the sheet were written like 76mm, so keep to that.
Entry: 46.5mm
